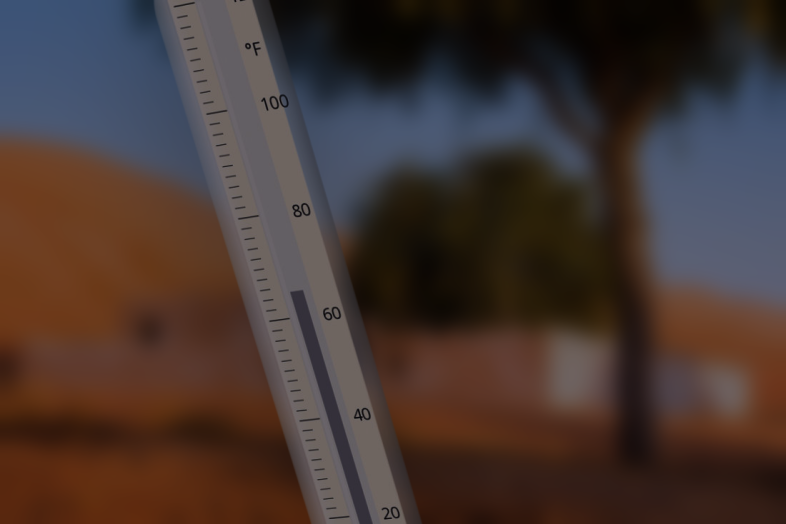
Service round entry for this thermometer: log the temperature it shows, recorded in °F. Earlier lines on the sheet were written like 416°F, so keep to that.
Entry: 65°F
